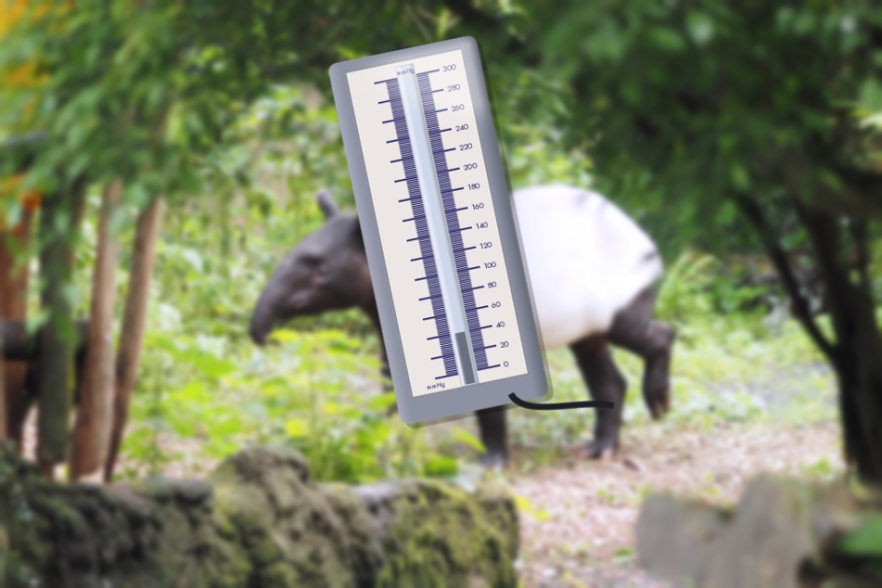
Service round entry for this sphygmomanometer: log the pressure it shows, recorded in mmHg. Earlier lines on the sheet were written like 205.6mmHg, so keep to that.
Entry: 40mmHg
